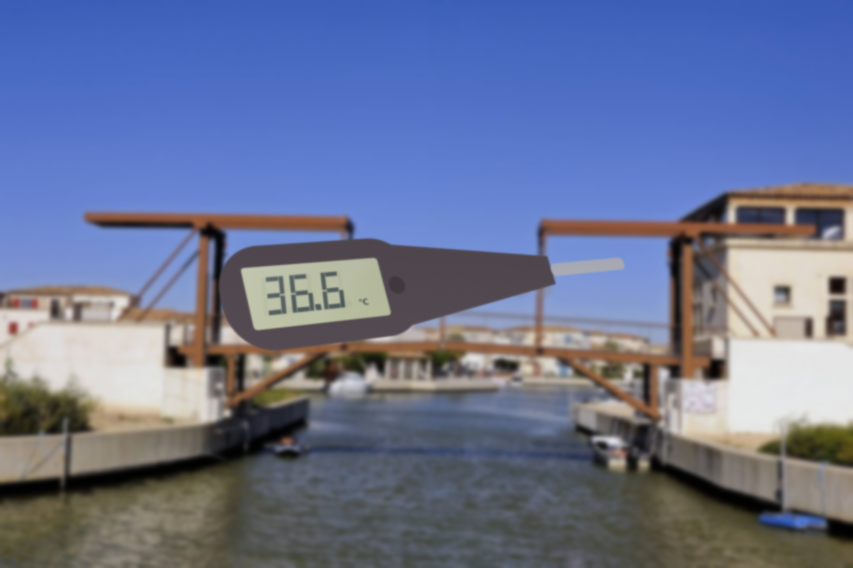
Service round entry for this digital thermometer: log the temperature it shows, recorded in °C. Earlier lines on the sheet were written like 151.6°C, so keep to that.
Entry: 36.6°C
